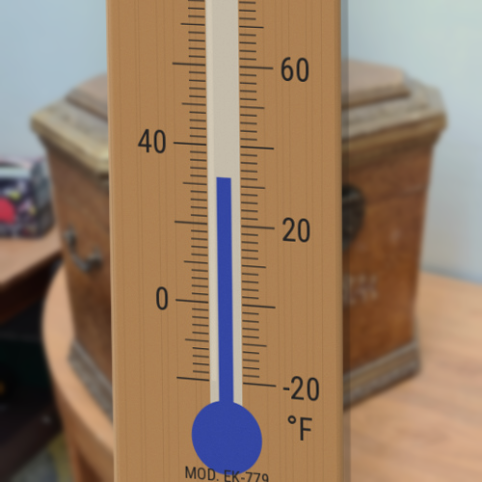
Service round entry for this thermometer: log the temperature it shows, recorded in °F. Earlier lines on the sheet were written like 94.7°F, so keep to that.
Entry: 32°F
